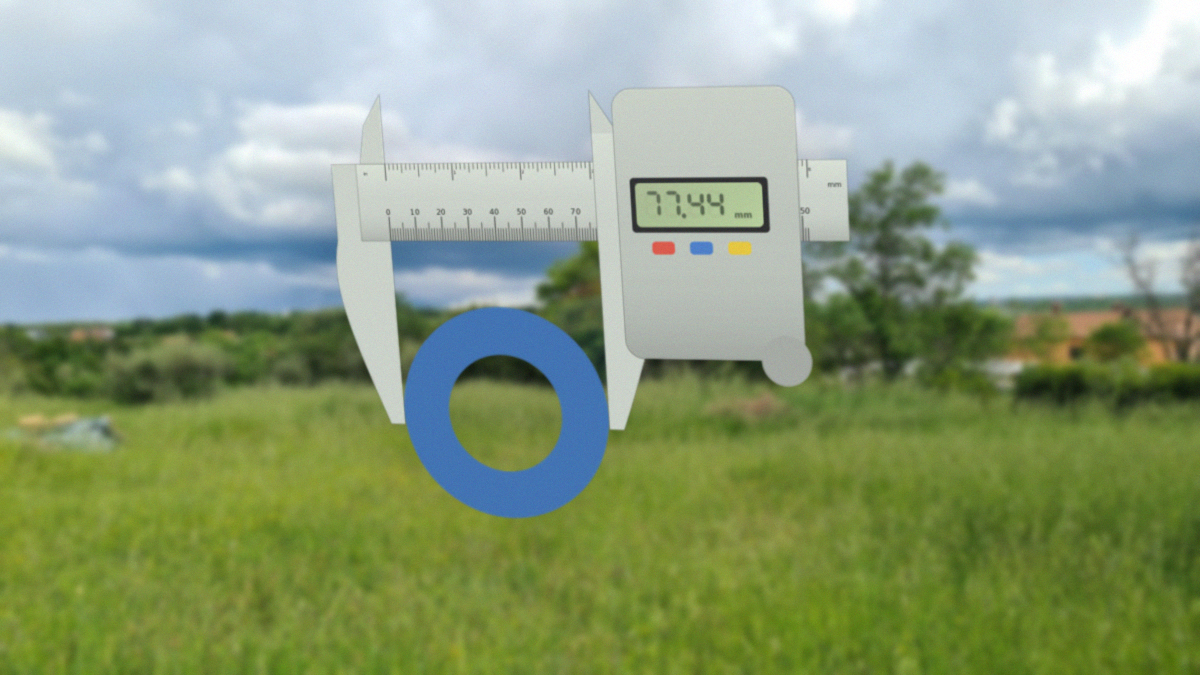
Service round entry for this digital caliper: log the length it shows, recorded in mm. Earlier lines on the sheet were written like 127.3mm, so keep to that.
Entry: 77.44mm
